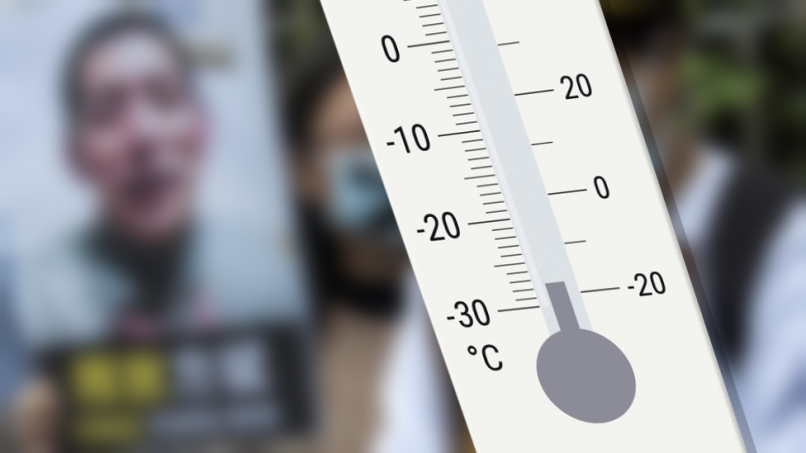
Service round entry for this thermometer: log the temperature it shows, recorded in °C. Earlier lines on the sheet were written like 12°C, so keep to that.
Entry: -27.5°C
